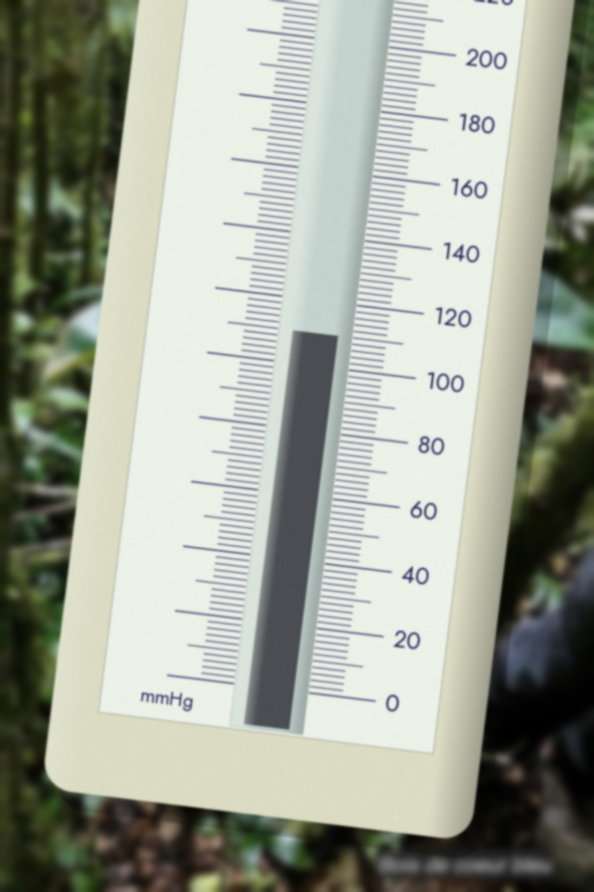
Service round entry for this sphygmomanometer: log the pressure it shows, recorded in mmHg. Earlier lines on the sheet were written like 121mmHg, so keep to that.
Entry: 110mmHg
